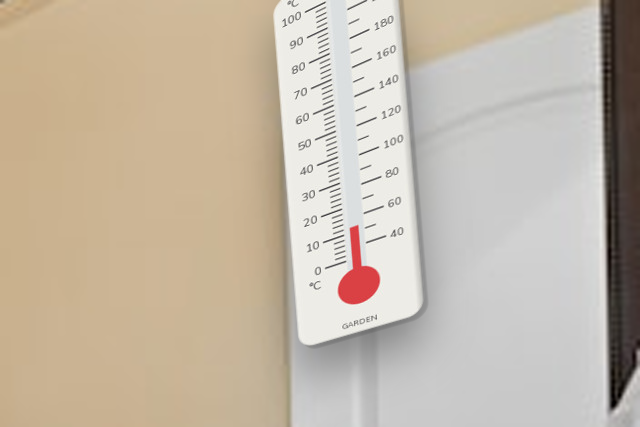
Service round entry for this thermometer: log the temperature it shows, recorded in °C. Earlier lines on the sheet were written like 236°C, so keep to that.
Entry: 12°C
